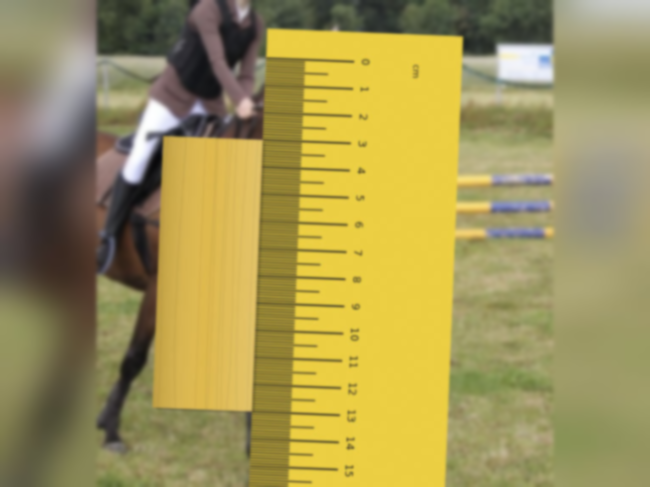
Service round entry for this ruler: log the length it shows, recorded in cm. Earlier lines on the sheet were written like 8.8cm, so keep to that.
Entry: 10cm
